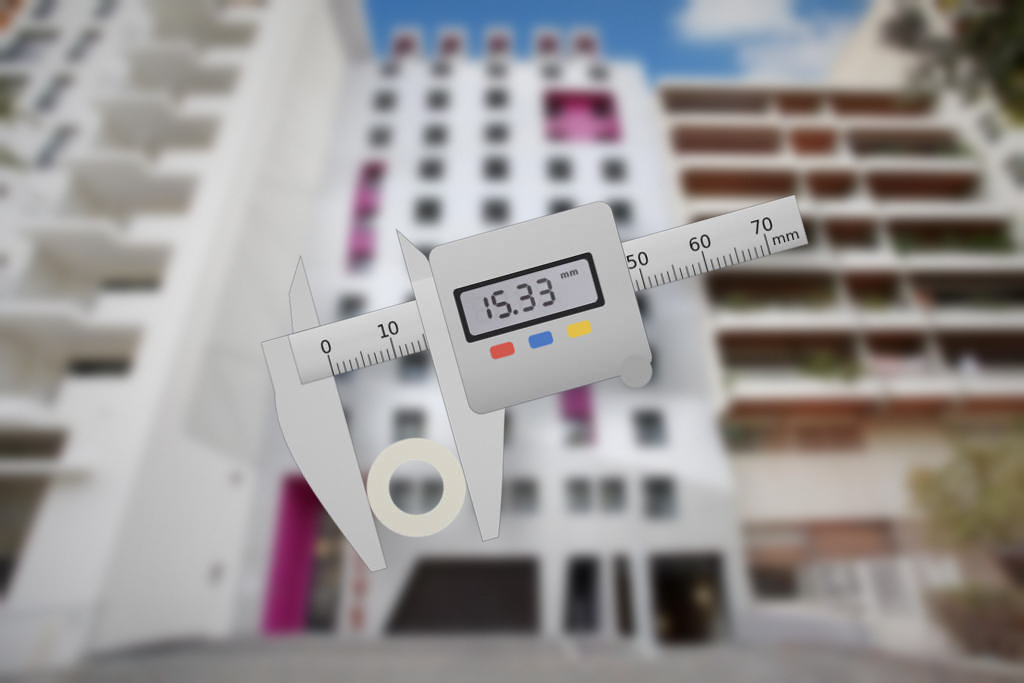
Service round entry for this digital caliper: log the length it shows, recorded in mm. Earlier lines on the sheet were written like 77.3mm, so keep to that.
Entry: 15.33mm
